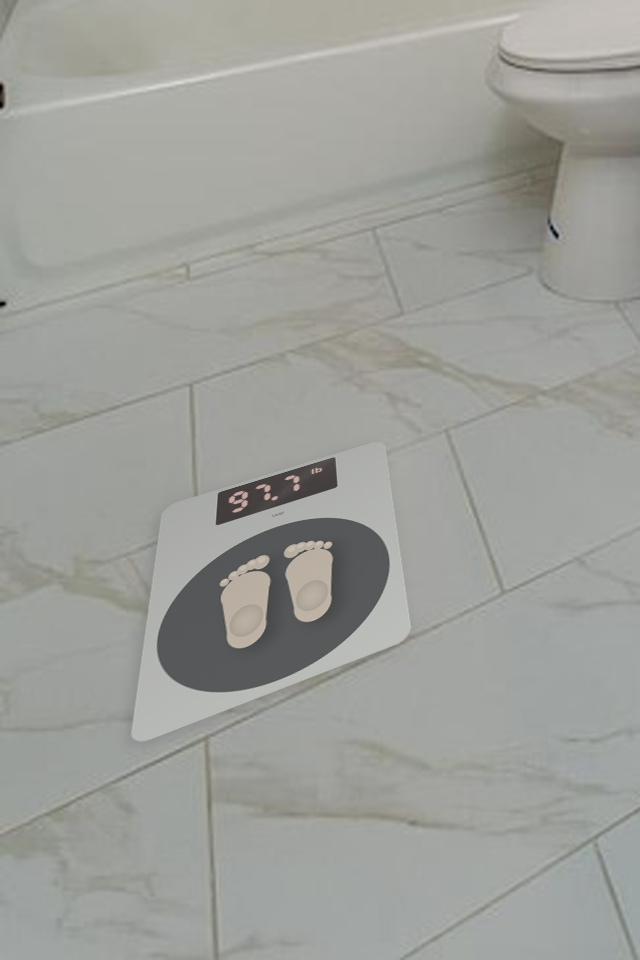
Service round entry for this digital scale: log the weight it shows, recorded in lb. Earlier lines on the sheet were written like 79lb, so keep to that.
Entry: 97.7lb
